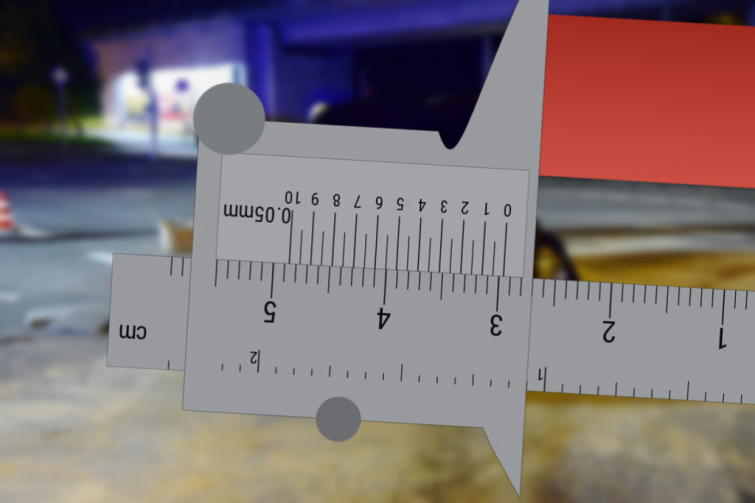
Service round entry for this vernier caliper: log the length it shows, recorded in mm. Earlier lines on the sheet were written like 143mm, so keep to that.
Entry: 29.6mm
